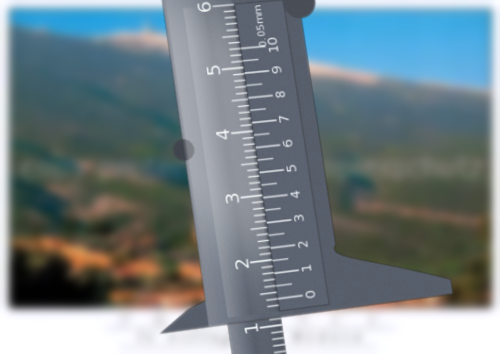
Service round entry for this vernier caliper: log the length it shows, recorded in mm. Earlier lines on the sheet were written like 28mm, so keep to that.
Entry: 14.0mm
